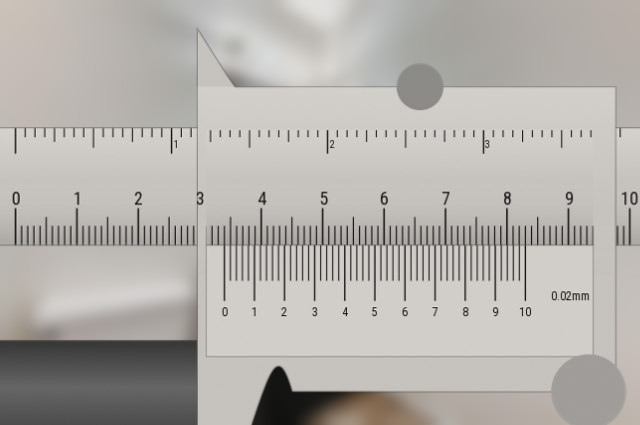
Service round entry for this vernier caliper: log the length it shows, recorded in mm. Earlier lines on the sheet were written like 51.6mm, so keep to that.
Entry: 34.0mm
